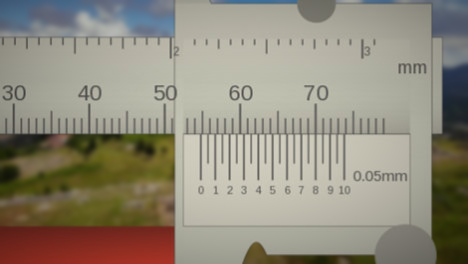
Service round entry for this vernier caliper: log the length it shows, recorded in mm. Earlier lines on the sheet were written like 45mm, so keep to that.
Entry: 54.8mm
